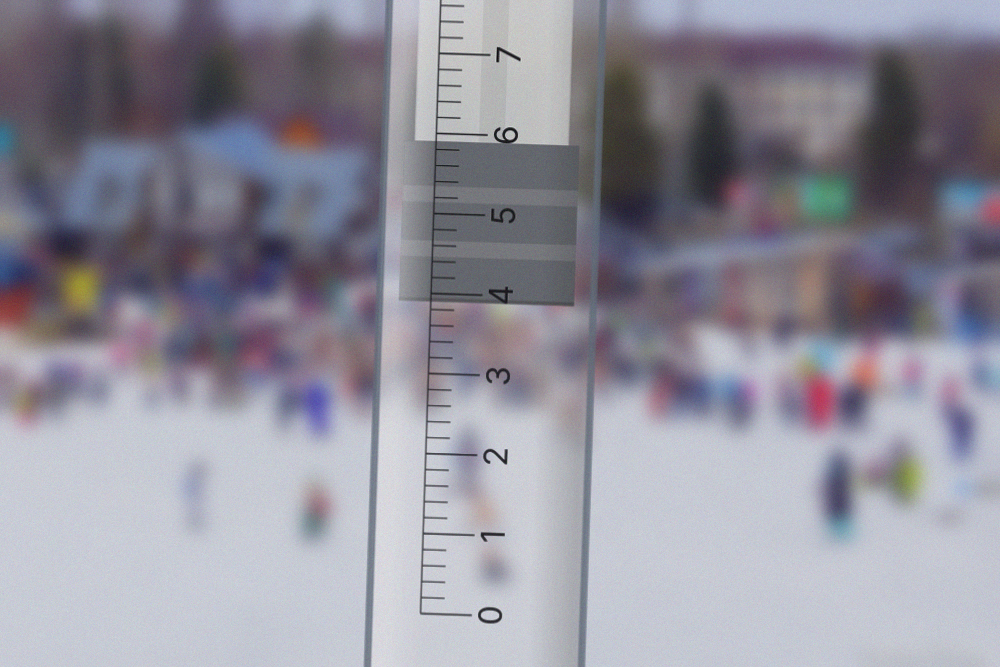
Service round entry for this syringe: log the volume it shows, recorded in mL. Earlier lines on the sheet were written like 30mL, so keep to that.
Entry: 3.9mL
